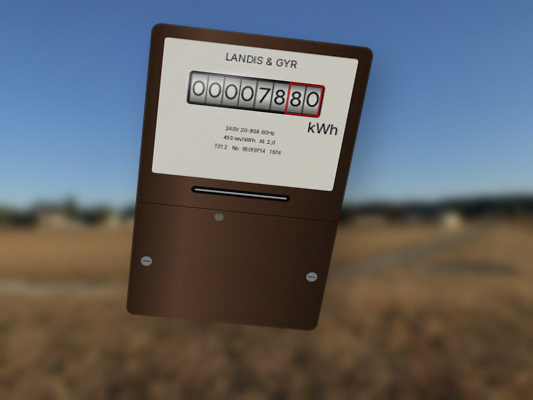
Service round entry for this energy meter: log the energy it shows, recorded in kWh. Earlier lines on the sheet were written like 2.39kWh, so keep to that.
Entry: 78.80kWh
